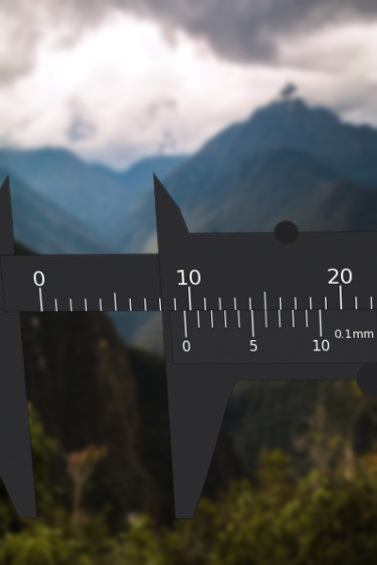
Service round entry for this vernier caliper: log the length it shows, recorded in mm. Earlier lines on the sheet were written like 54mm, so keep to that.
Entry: 9.6mm
